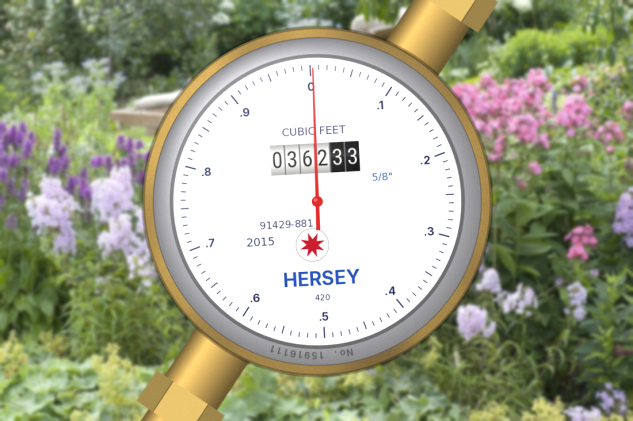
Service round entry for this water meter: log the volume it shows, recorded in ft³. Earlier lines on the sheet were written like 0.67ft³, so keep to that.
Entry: 36233.00ft³
